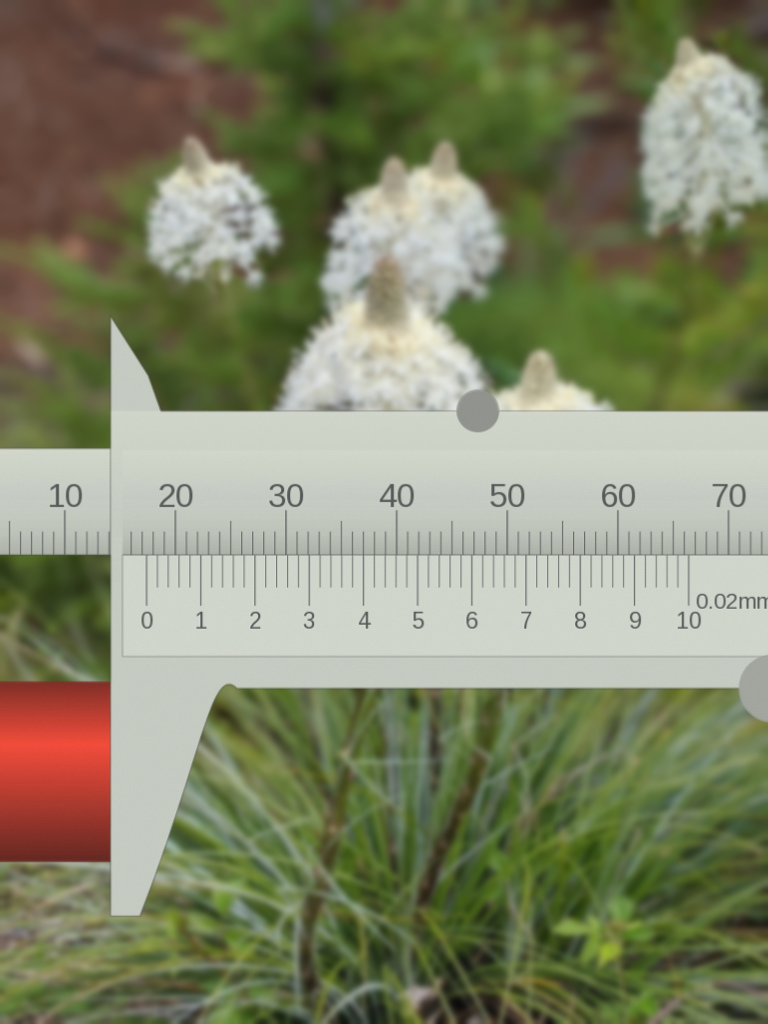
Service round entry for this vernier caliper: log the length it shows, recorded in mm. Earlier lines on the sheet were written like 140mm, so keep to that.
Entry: 17.4mm
